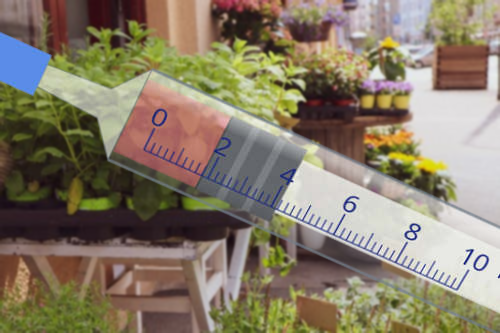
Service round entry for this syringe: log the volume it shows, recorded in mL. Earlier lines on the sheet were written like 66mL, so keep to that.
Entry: 1.8mL
